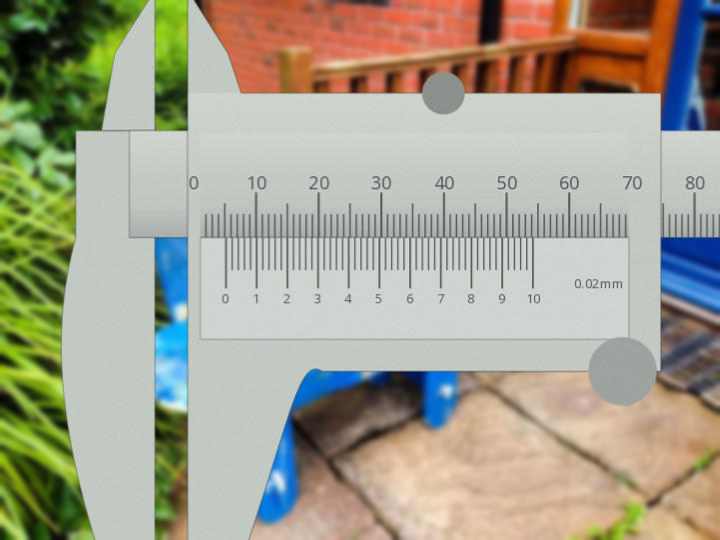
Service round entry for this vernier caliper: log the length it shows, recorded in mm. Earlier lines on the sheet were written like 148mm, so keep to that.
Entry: 5.2mm
